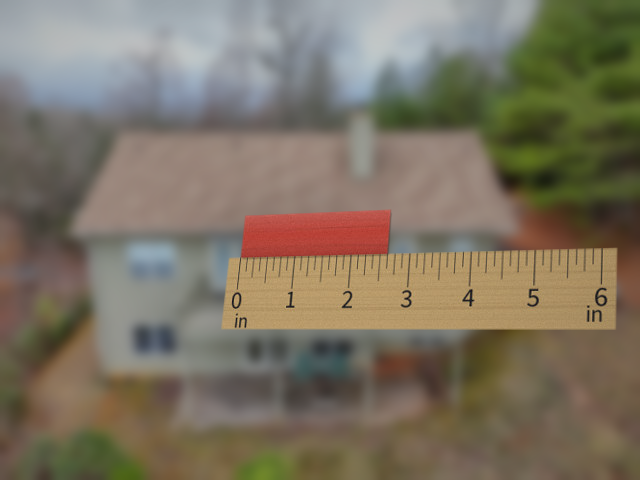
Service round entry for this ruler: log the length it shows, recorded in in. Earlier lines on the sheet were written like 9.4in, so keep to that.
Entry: 2.625in
